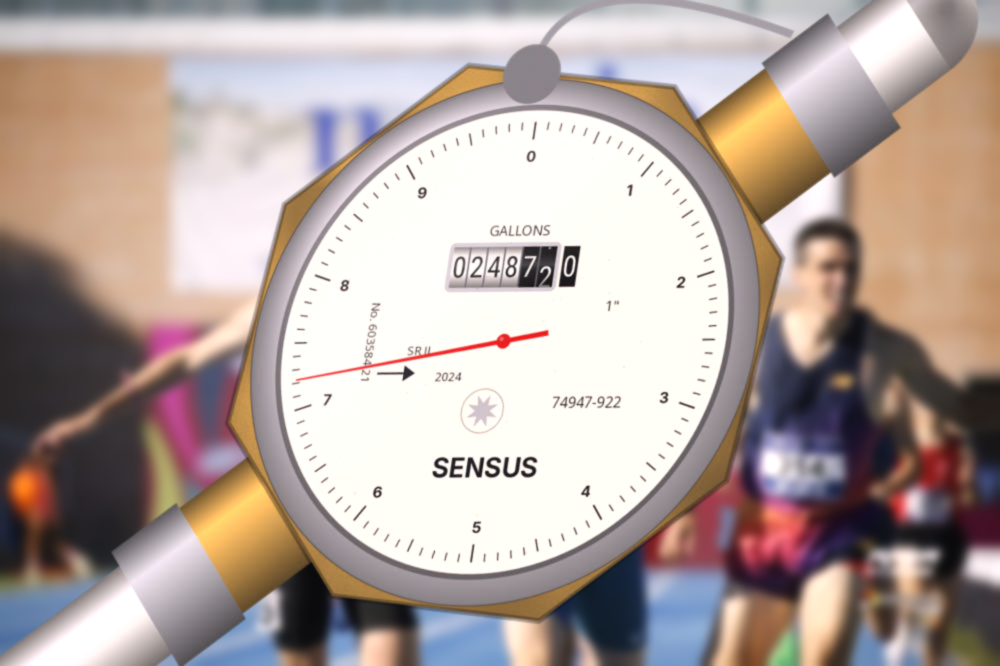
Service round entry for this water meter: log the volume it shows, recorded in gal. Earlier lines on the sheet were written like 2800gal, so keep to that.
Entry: 248717.2gal
